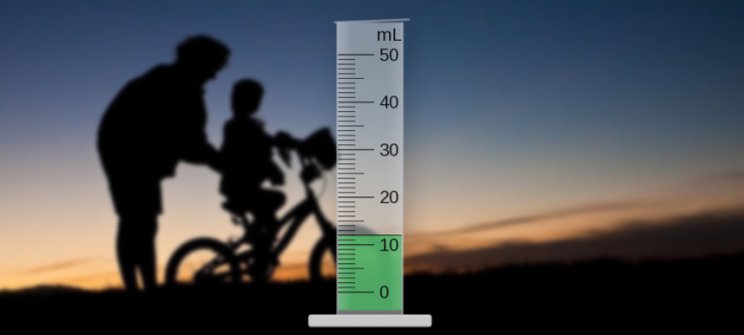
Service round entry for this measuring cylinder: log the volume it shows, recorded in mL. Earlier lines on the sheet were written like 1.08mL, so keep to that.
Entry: 12mL
